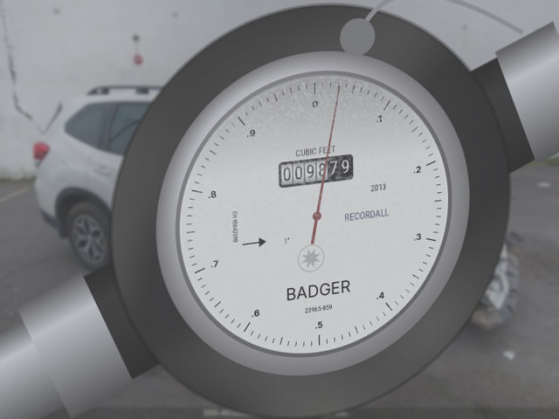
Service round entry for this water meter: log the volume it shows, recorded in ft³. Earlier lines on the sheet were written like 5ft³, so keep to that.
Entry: 9879.03ft³
